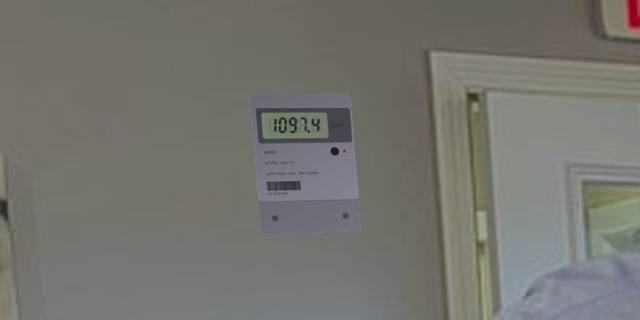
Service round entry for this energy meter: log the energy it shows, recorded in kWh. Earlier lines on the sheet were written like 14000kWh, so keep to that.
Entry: 1097.4kWh
